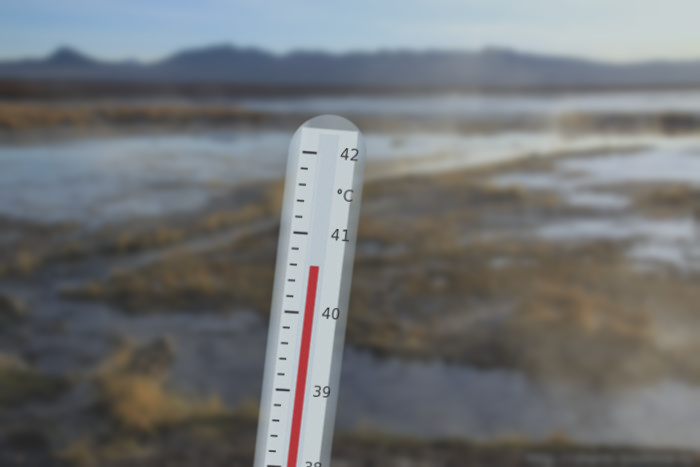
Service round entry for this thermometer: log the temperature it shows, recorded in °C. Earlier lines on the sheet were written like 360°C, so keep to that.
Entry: 40.6°C
